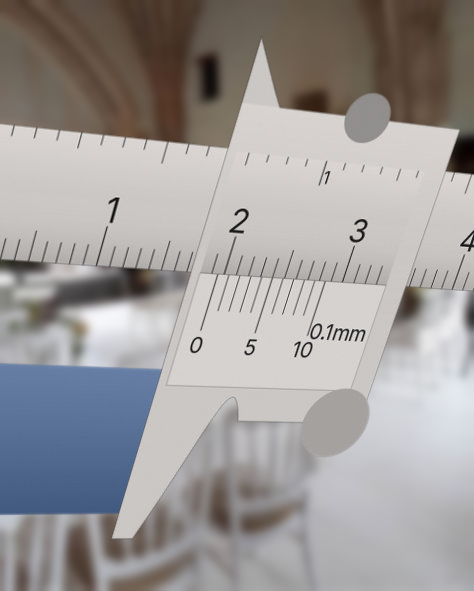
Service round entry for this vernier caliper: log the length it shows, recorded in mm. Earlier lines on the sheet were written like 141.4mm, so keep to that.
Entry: 19.5mm
